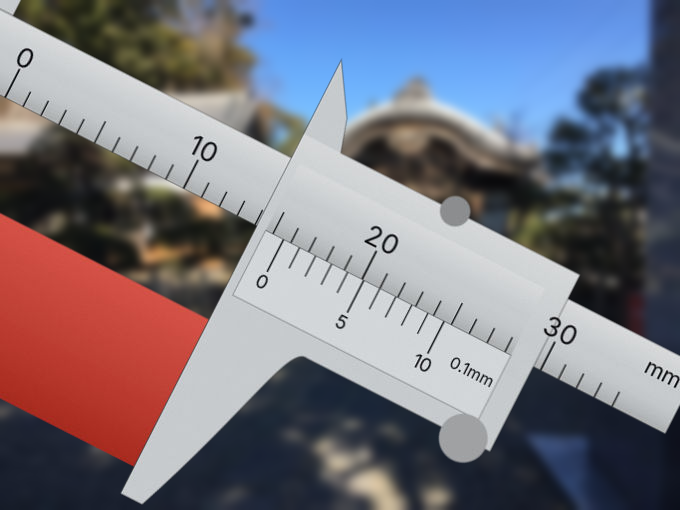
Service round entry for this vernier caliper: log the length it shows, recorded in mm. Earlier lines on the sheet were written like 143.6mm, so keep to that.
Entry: 15.6mm
